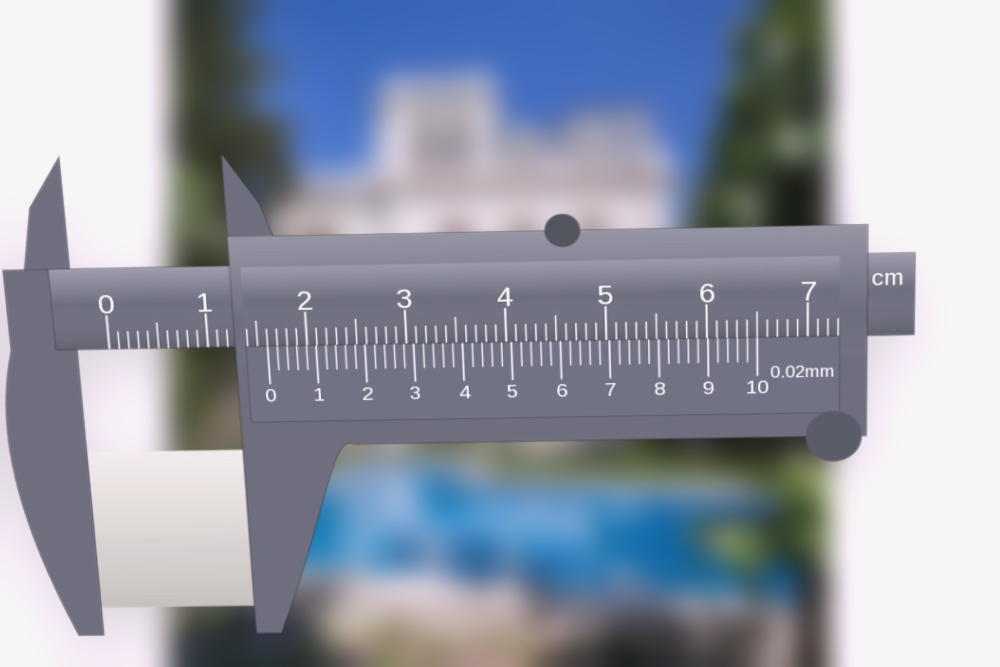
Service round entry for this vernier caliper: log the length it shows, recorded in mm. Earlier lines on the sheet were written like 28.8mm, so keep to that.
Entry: 16.0mm
